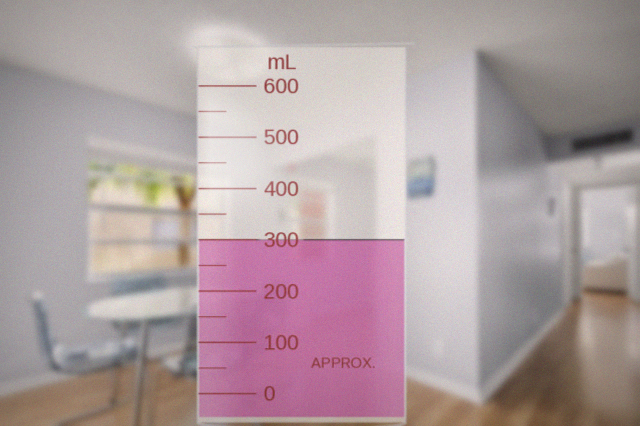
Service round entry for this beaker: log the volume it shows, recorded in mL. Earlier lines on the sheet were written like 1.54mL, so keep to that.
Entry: 300mL
